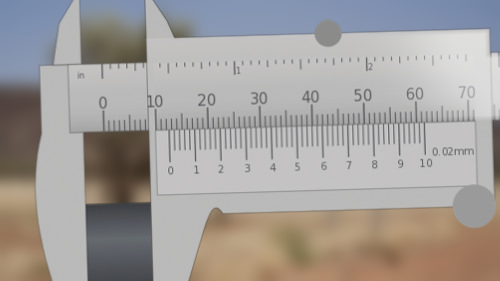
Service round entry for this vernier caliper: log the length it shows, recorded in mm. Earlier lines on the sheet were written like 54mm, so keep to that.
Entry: 12.5mm
